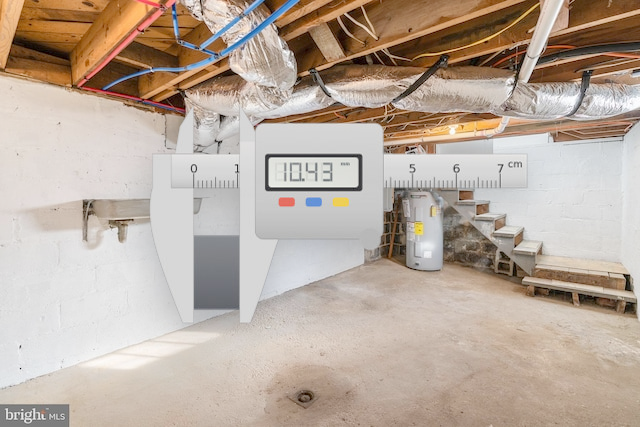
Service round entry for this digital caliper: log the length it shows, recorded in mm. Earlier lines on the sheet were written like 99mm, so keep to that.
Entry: 10.43mm
